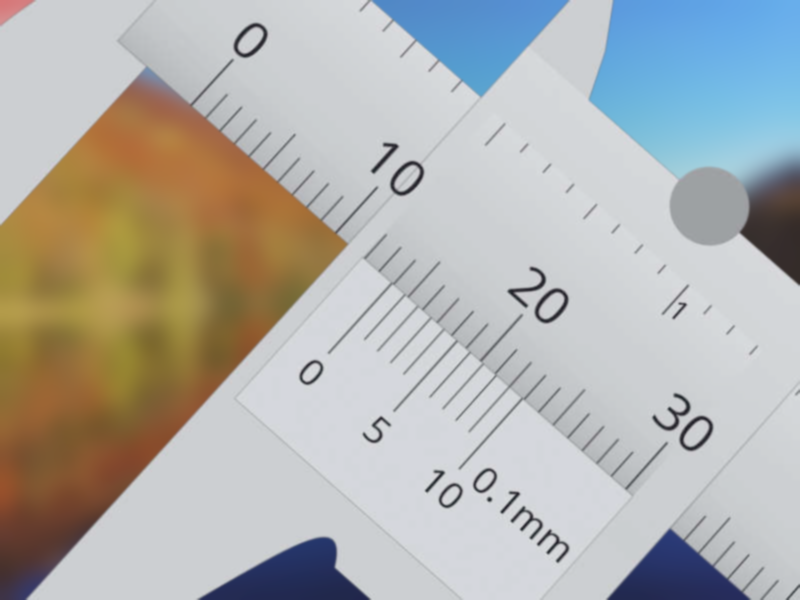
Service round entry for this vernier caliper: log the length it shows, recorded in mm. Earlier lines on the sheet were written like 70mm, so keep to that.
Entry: 13.9mm
